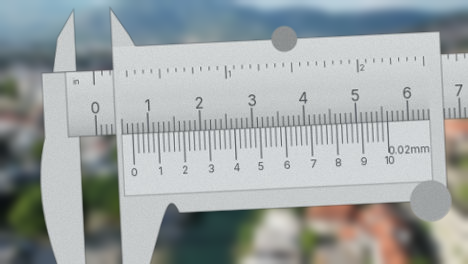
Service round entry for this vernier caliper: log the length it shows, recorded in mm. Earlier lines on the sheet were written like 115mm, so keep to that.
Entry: 7.0mm
